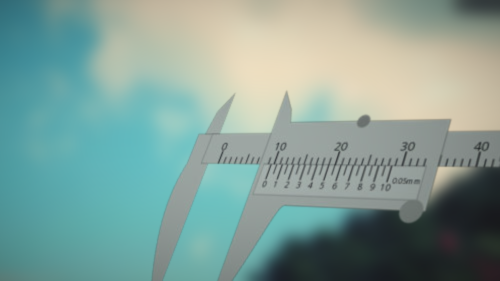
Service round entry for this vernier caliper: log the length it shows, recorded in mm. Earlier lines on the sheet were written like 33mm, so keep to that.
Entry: 9.5mm
